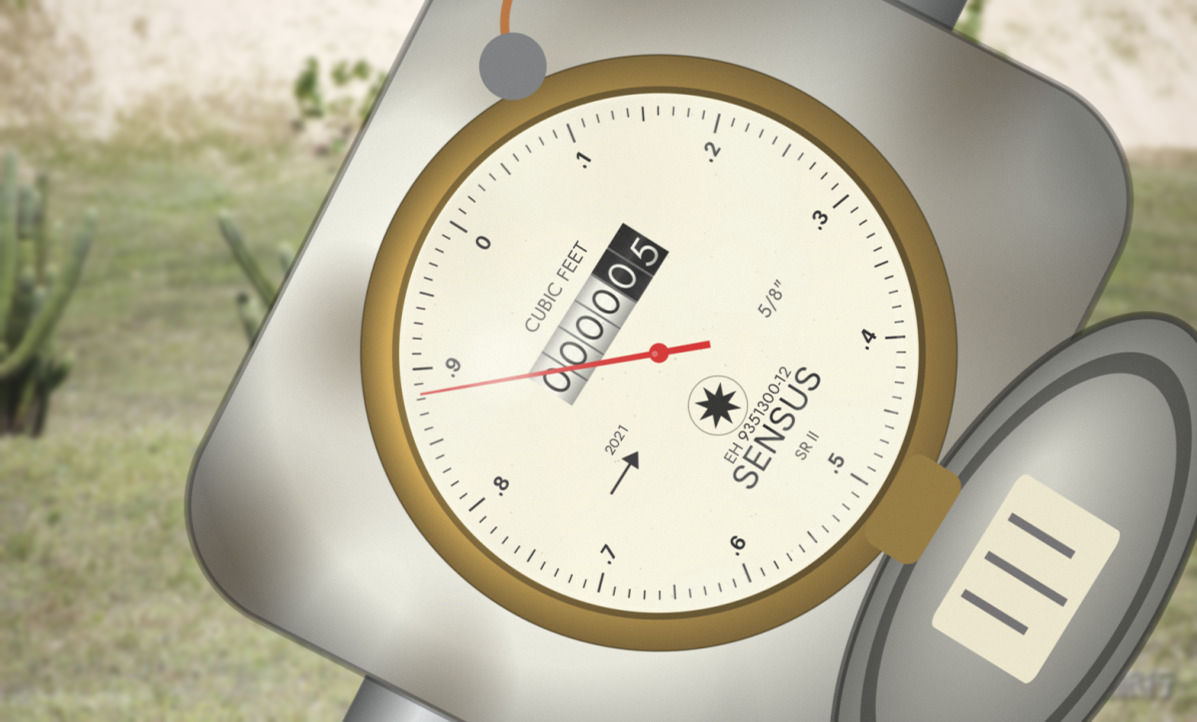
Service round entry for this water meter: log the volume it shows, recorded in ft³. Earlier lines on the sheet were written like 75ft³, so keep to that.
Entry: 4.88ft³
